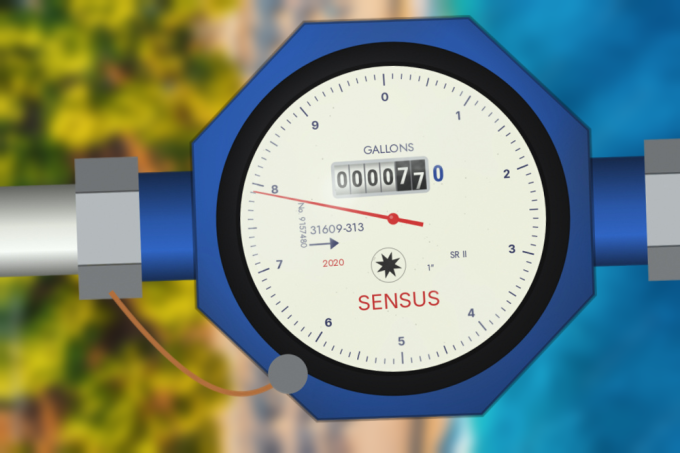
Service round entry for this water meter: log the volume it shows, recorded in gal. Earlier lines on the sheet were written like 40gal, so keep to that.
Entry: 767.9gal
